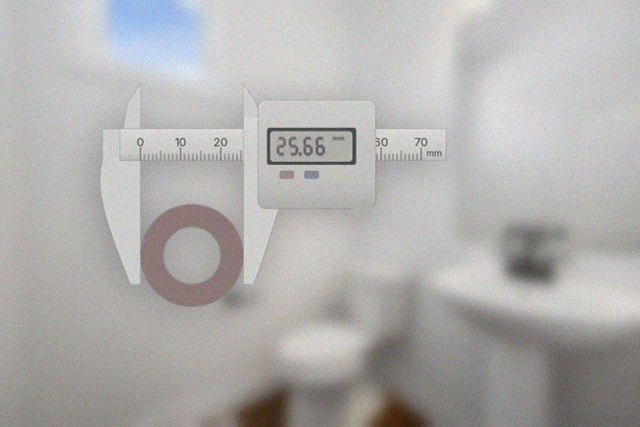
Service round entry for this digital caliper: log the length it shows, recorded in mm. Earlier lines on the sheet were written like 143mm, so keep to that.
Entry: 25.66mm
